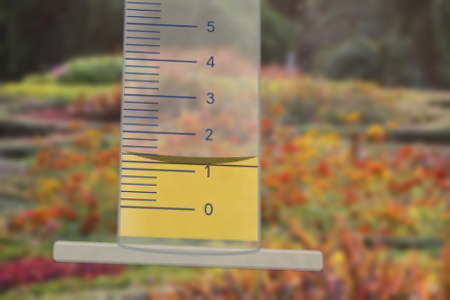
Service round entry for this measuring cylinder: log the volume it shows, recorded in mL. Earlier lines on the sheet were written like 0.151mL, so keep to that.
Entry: 1.2mL
